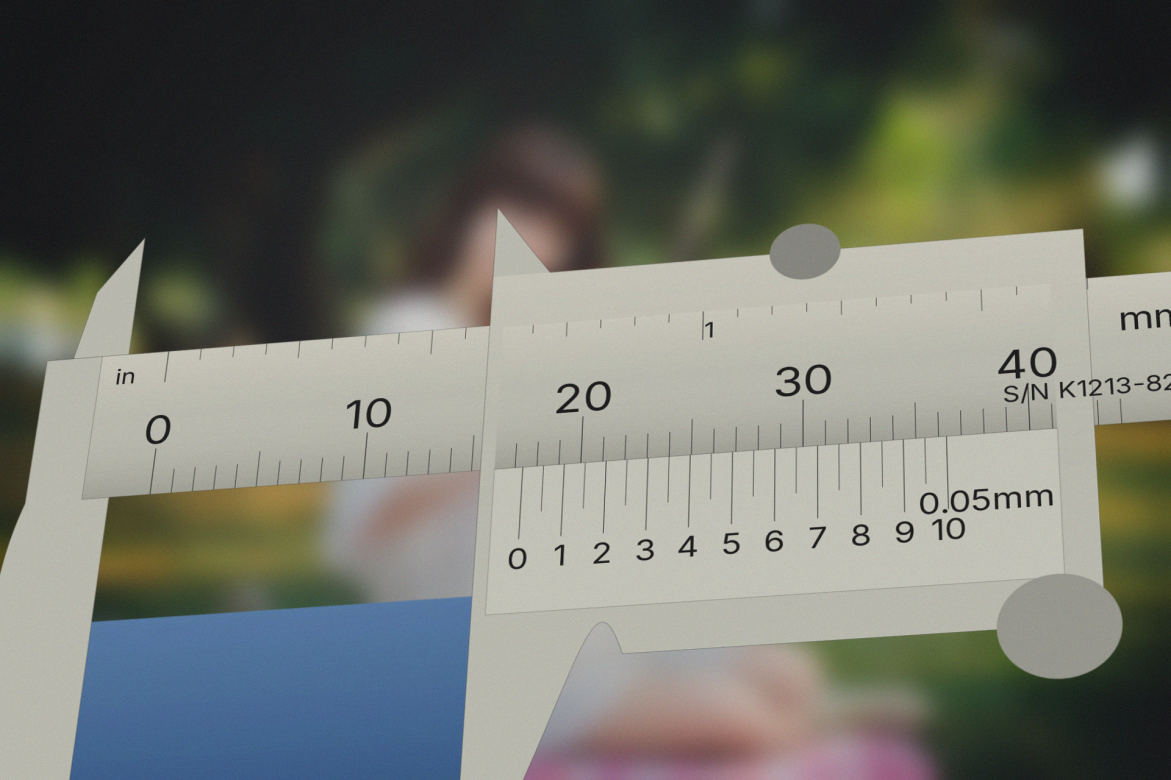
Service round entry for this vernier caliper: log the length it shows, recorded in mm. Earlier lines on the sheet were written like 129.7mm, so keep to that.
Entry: 17.35mm
